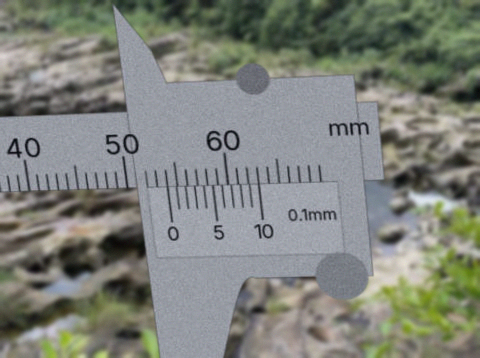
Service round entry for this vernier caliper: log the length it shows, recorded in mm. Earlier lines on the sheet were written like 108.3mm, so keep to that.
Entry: 54.0mm
